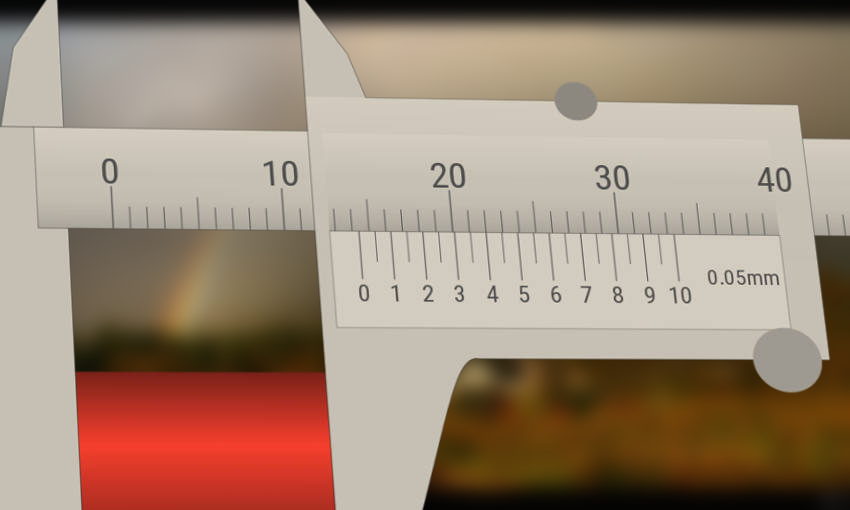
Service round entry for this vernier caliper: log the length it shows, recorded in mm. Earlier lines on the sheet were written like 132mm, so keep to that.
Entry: 14.4mm
